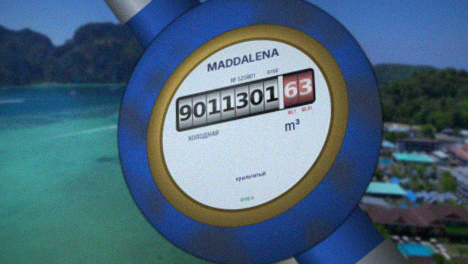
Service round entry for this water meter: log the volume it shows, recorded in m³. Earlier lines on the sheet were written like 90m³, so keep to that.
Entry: 9011301.63m³
